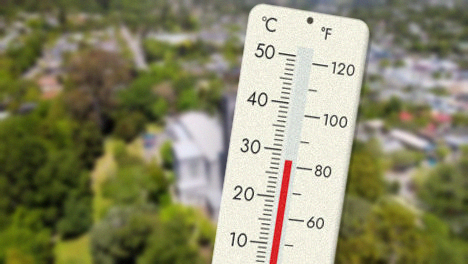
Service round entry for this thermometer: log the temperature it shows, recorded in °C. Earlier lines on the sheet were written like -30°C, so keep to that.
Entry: 28°C
